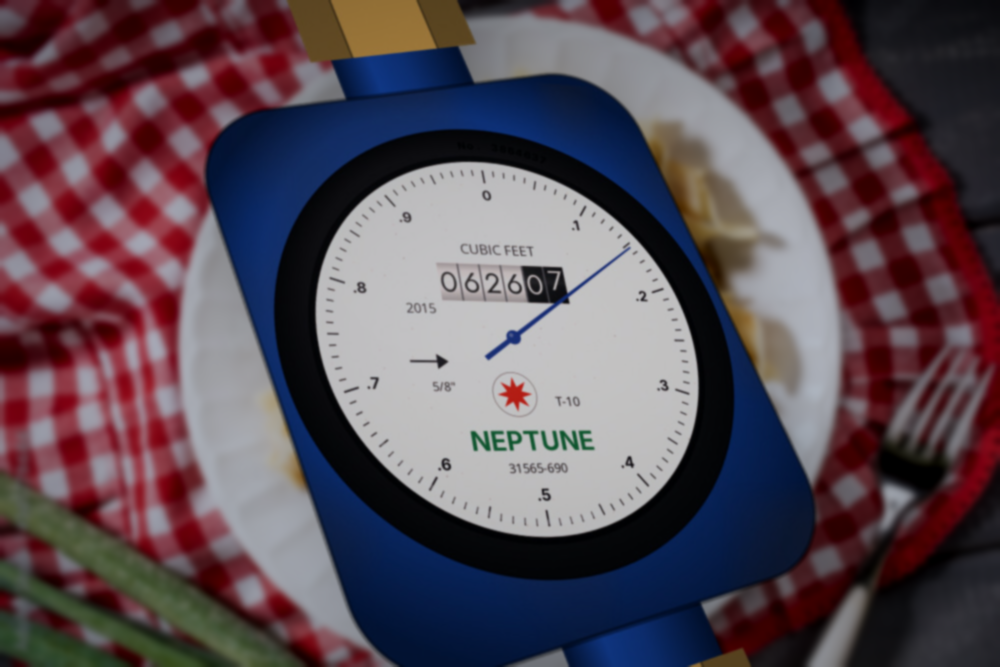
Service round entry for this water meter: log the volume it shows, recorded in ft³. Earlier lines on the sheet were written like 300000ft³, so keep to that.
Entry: 62607.15ft³
